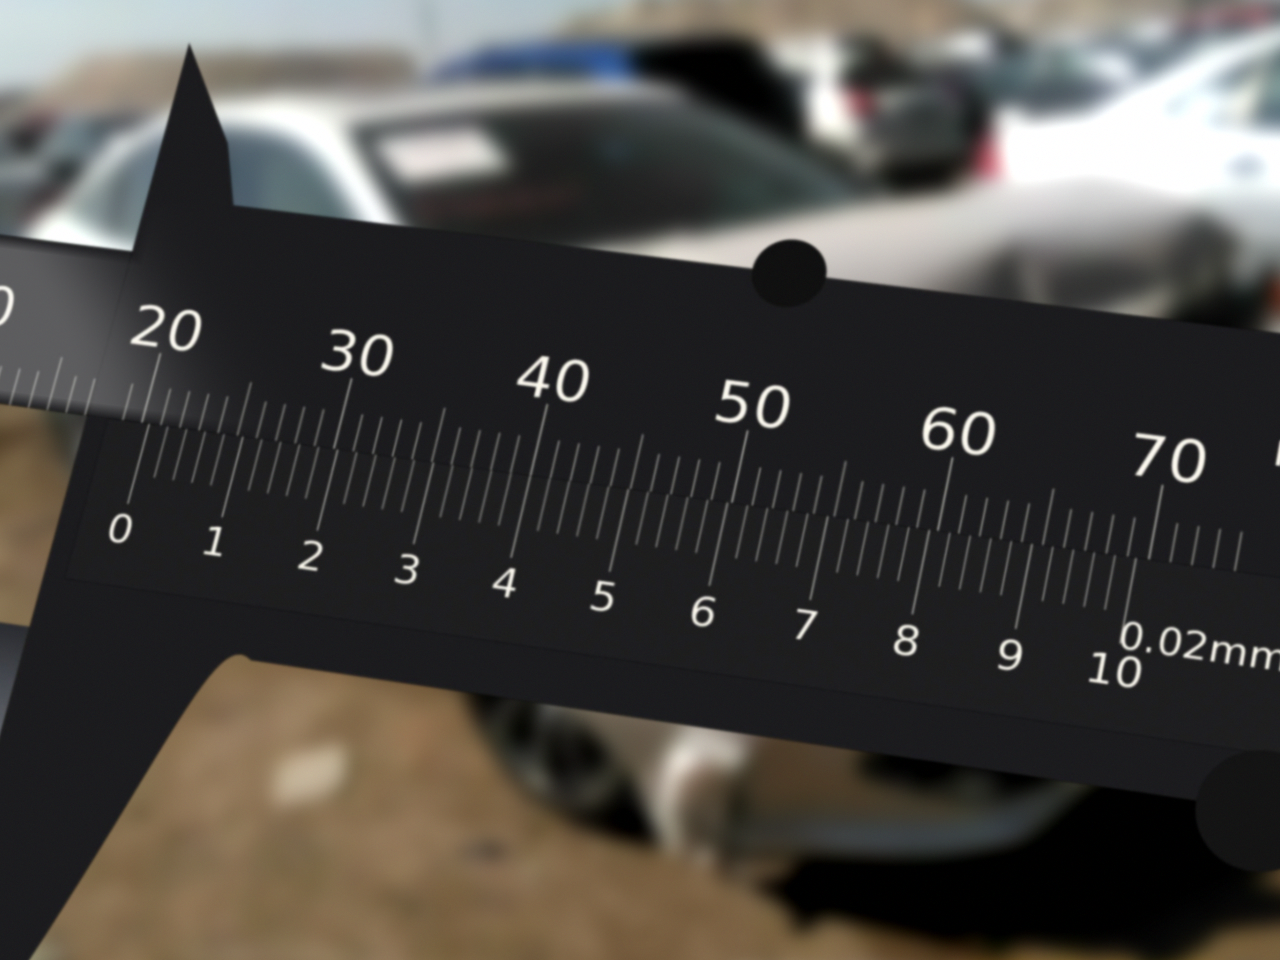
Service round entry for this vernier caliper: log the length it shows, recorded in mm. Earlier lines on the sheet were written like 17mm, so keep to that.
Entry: 20.4mm
